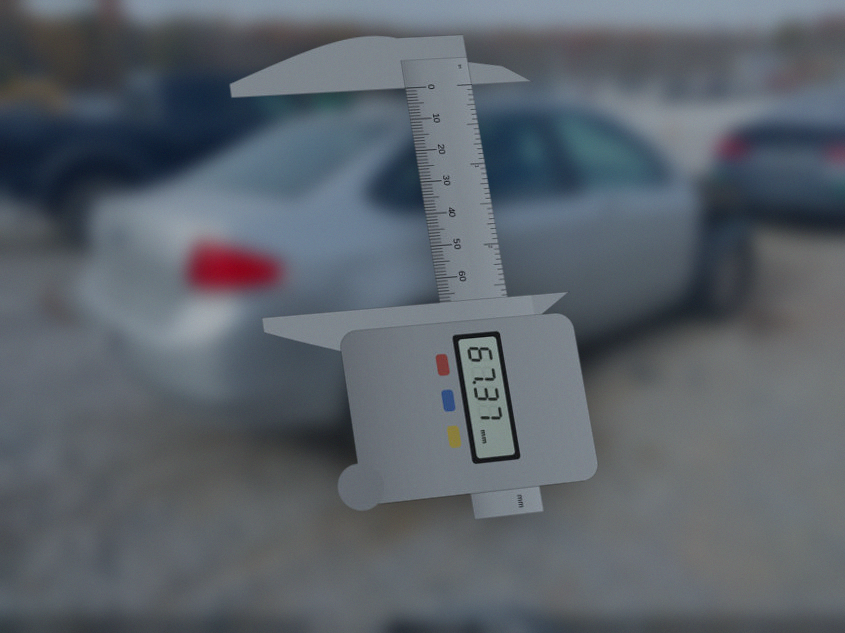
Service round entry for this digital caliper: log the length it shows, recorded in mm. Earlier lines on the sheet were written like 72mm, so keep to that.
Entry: 67.37mm
